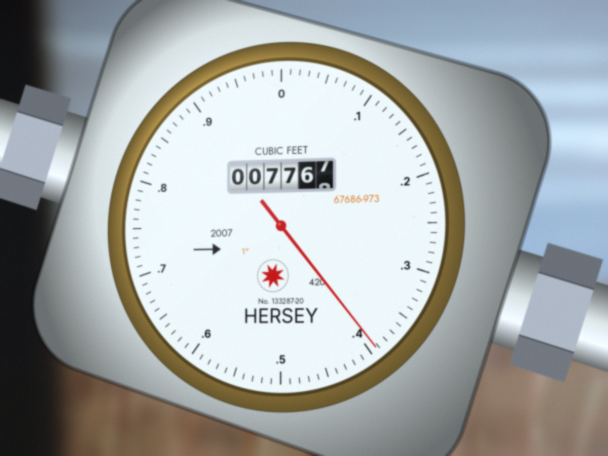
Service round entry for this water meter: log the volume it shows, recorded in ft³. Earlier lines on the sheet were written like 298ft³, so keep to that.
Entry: 7767.39ft³
